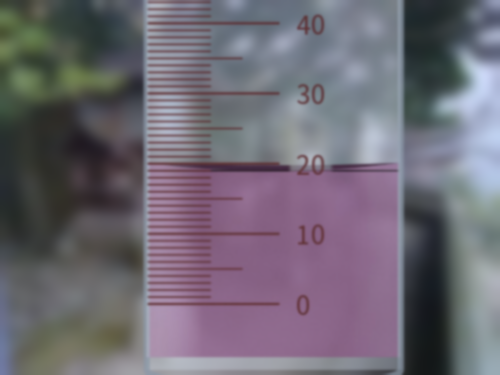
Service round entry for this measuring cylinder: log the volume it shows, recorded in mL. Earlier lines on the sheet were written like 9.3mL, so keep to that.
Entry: 19mL
